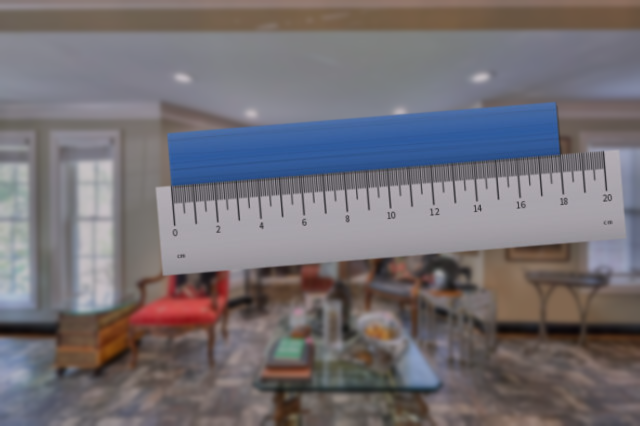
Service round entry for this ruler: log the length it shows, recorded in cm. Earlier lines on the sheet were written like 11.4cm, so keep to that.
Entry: 18cm
